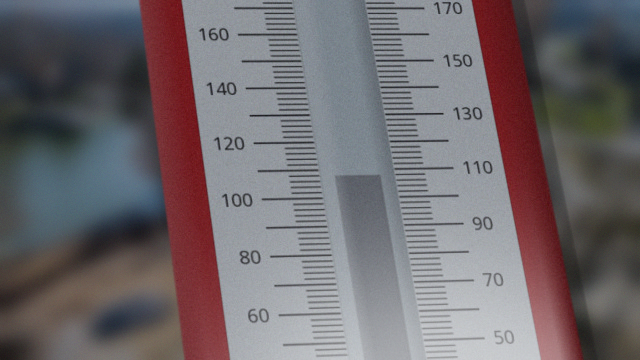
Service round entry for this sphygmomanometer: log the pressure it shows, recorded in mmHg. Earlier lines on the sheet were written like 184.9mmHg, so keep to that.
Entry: 108mmHg
